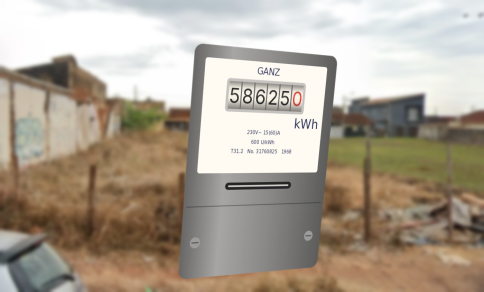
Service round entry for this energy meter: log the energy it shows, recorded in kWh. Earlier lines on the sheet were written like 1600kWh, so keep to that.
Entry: 58625.0kWh
